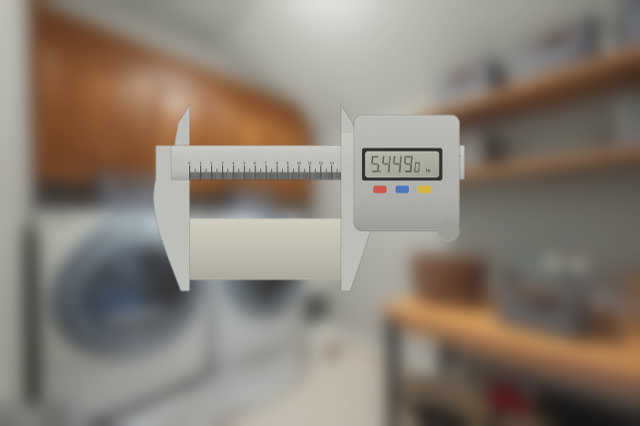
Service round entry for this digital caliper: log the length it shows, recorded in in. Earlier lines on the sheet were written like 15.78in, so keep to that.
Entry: 5.4490in
